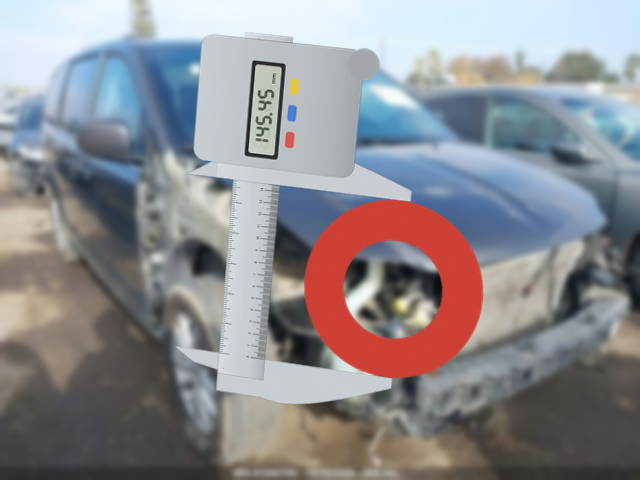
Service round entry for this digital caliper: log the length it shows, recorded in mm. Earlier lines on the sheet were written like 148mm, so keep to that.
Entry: 145.45mm
